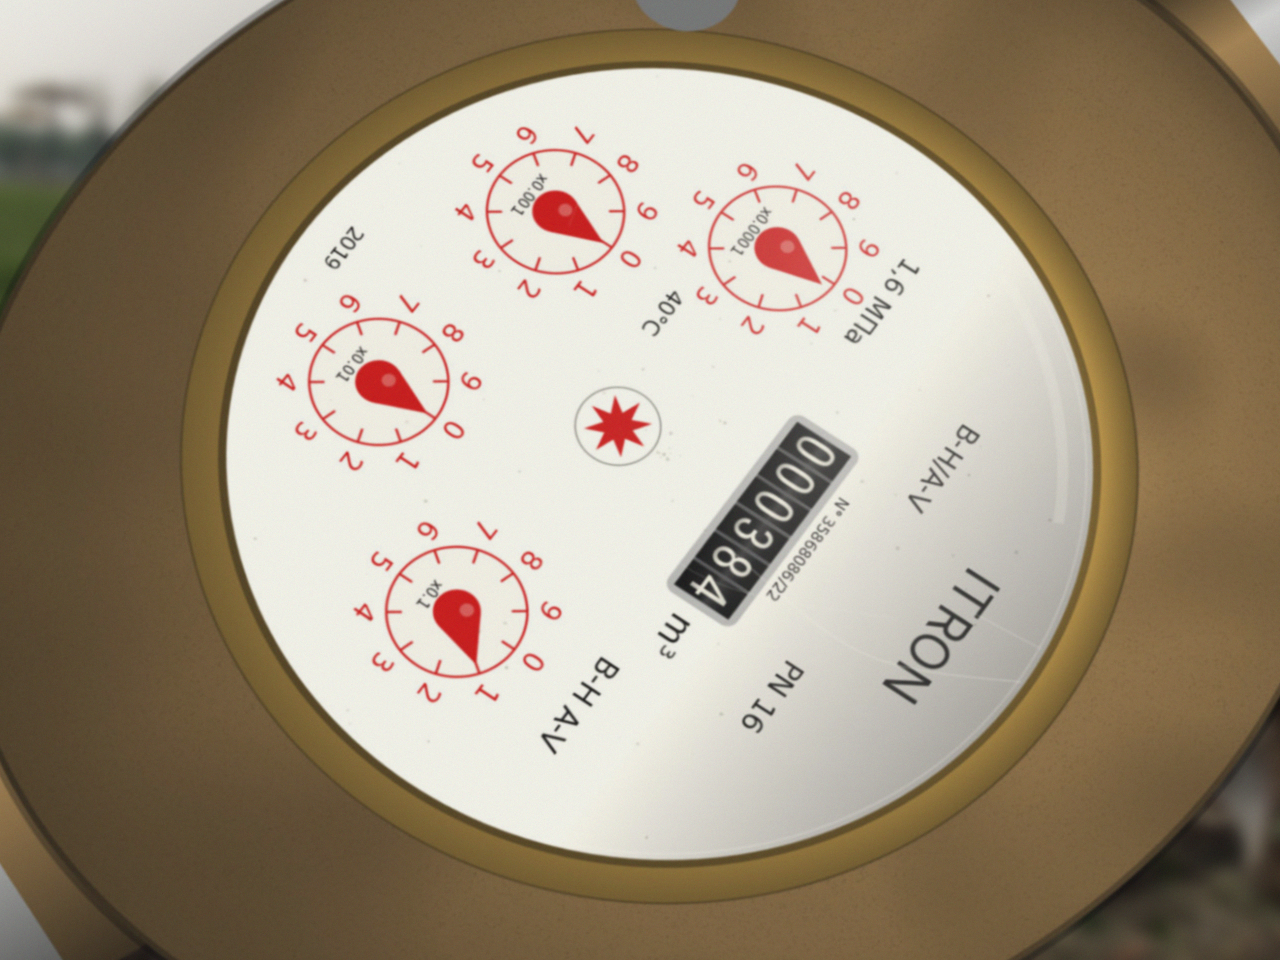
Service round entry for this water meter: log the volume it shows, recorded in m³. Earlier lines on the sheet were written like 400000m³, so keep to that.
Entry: 384.1000m³
